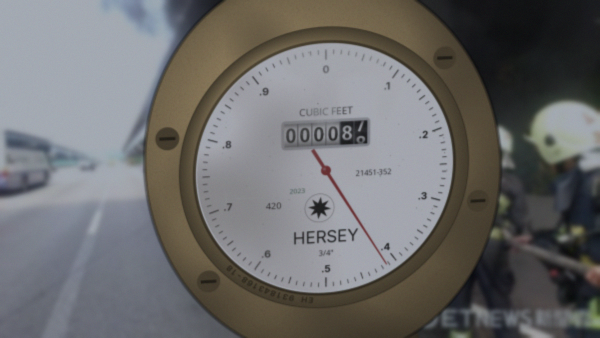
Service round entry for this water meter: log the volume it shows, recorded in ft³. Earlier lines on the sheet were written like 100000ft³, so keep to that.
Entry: 87.41ft³
